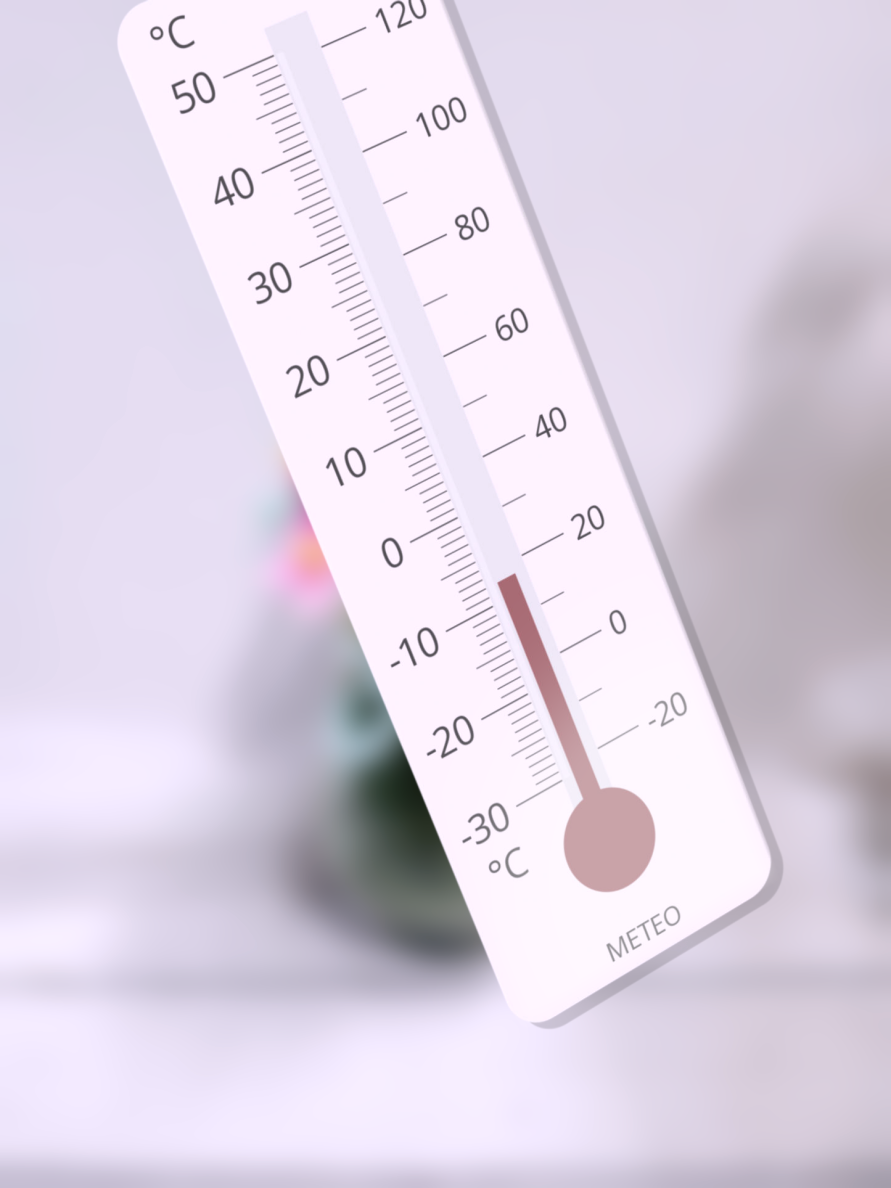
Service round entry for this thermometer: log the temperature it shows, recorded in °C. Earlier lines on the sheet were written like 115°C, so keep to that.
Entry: -8°C
